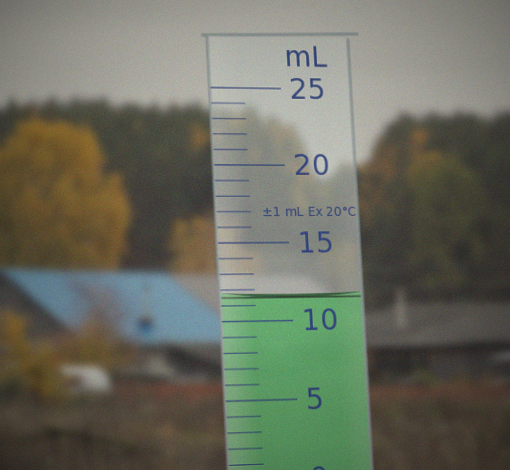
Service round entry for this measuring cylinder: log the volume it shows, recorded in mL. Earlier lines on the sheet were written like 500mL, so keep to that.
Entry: 11.5mL
